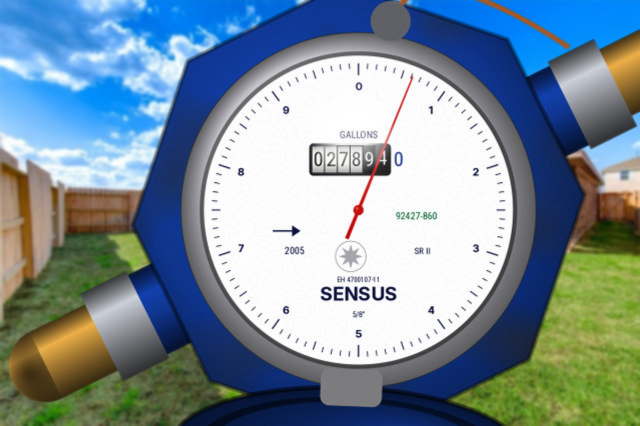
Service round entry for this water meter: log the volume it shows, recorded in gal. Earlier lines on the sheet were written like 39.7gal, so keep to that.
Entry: 278940.6gal
